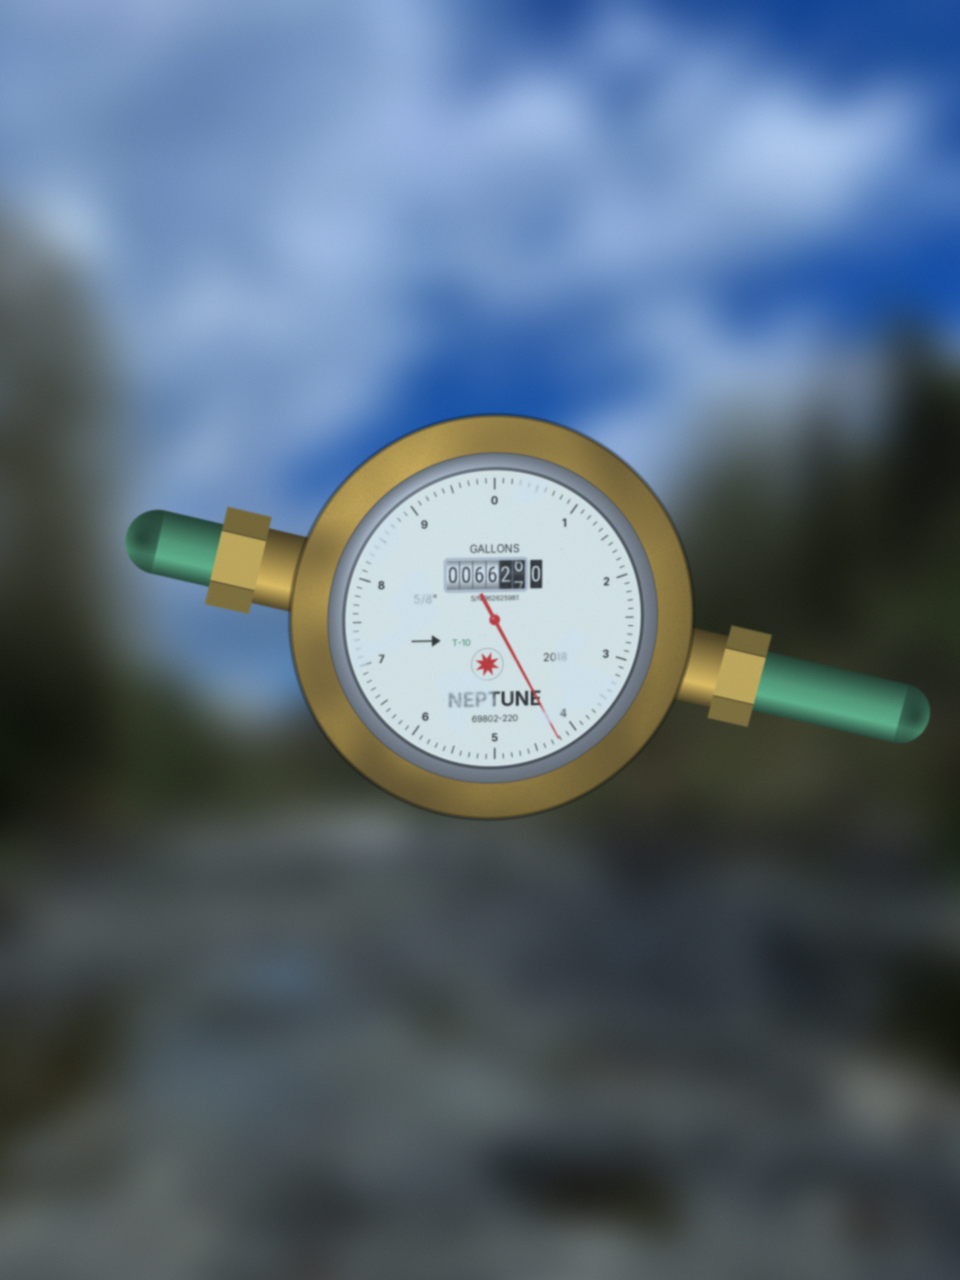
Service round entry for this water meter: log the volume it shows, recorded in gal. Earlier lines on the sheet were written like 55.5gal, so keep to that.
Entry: 66264.2gal
